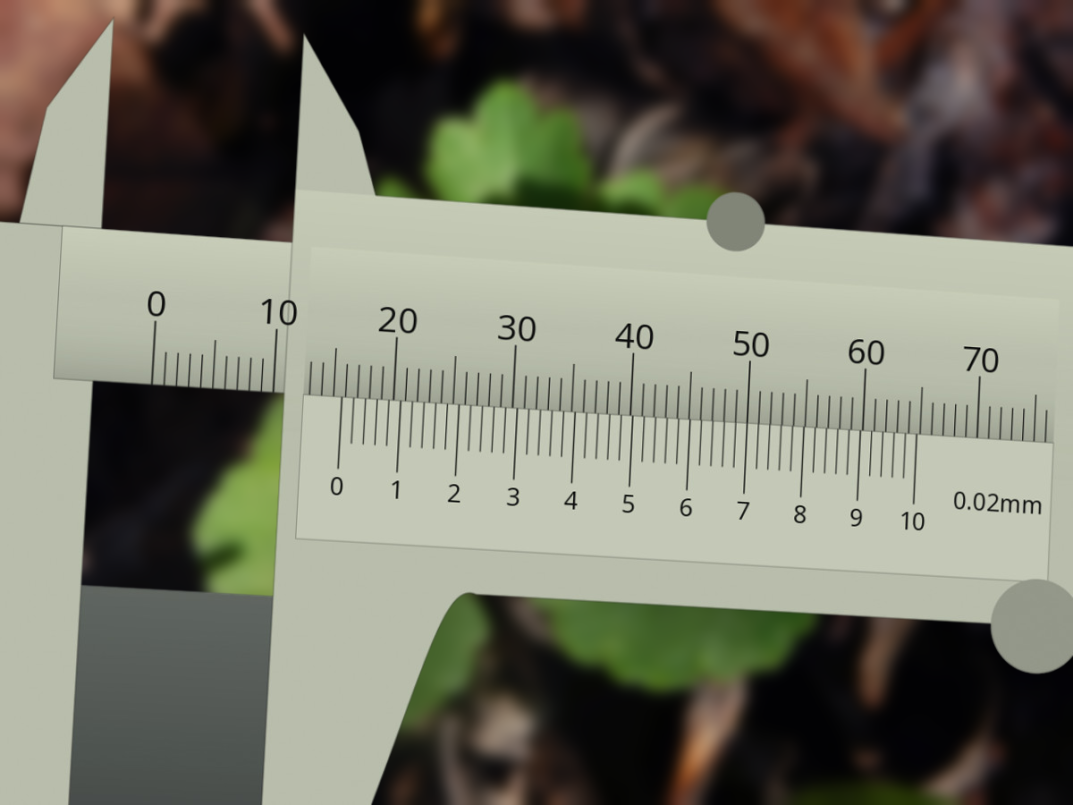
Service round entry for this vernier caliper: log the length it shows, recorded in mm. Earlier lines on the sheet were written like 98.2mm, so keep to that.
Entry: 15.7mm
